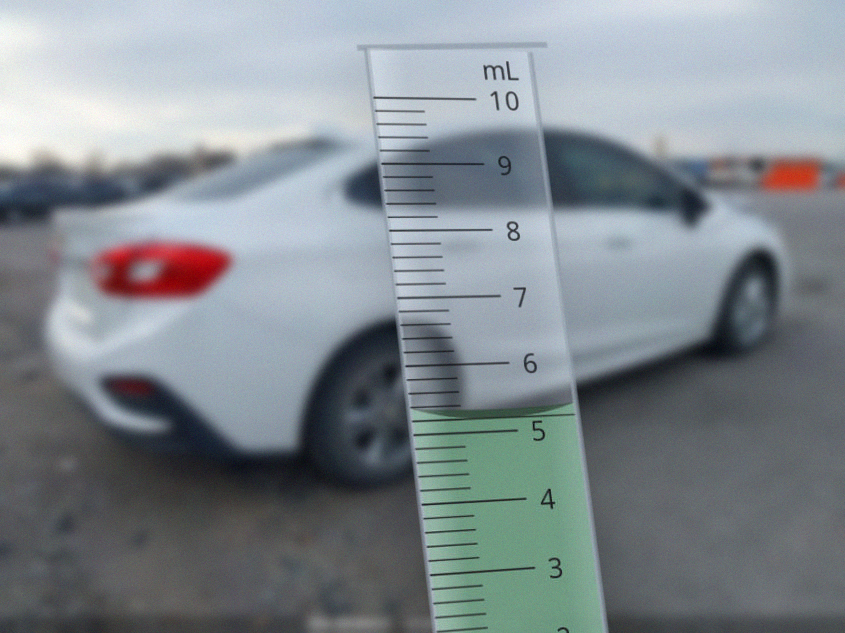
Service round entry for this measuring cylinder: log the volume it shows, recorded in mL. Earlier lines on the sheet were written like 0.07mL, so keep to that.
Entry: 5.2mL
